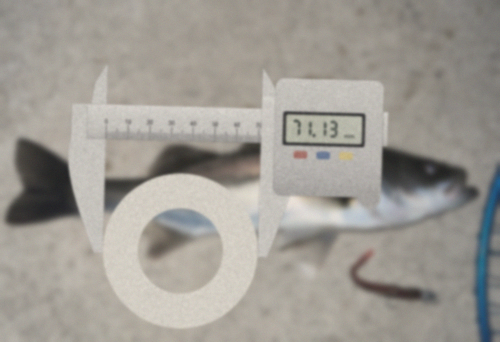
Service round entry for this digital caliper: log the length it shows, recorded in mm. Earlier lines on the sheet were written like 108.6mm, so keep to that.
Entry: 71.13mm
